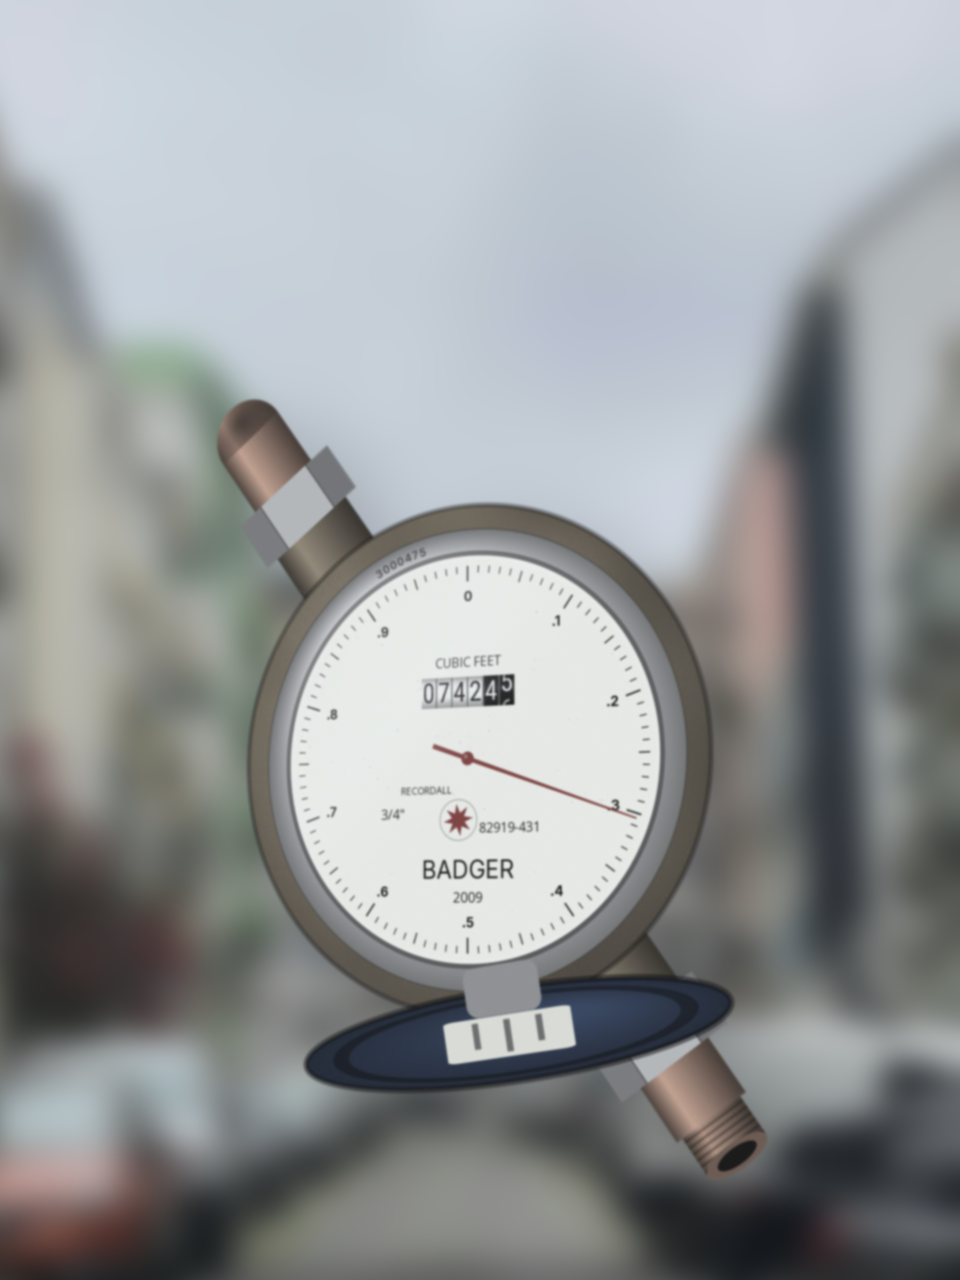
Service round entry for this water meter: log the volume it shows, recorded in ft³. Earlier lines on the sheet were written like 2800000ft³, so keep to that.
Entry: 74245.30ft³
